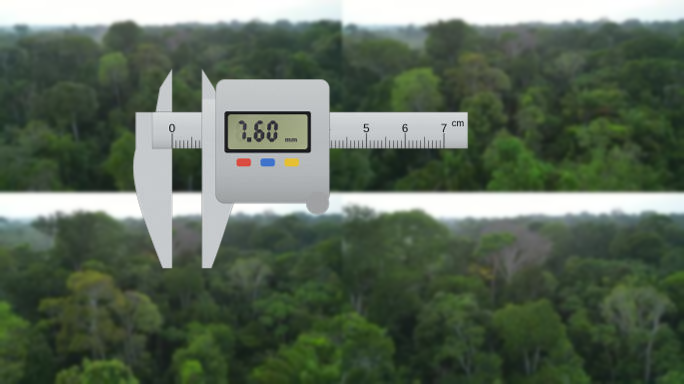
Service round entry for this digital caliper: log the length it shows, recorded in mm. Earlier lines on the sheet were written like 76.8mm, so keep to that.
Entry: 7.60mm
